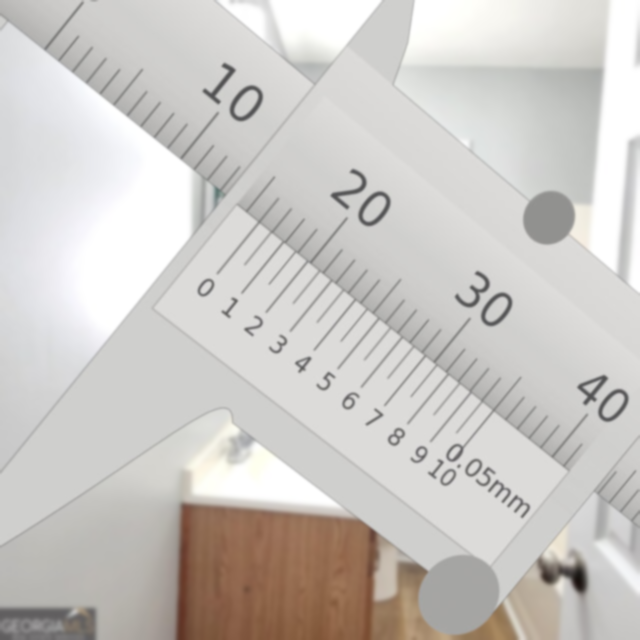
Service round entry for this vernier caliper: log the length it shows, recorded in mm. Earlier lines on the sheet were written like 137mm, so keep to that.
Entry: 16.0mm
